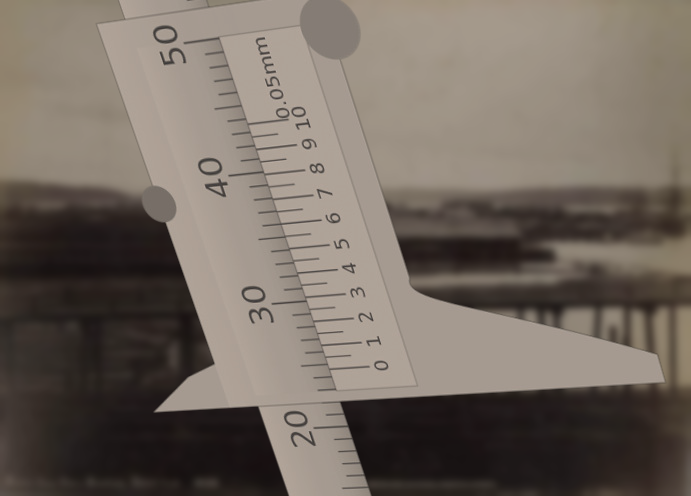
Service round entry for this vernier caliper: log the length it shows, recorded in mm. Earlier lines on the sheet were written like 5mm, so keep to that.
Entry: 24.6mm
